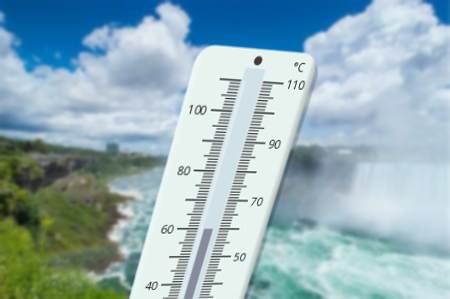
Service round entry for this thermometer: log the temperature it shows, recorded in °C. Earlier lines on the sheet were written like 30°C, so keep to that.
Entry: 60°C
